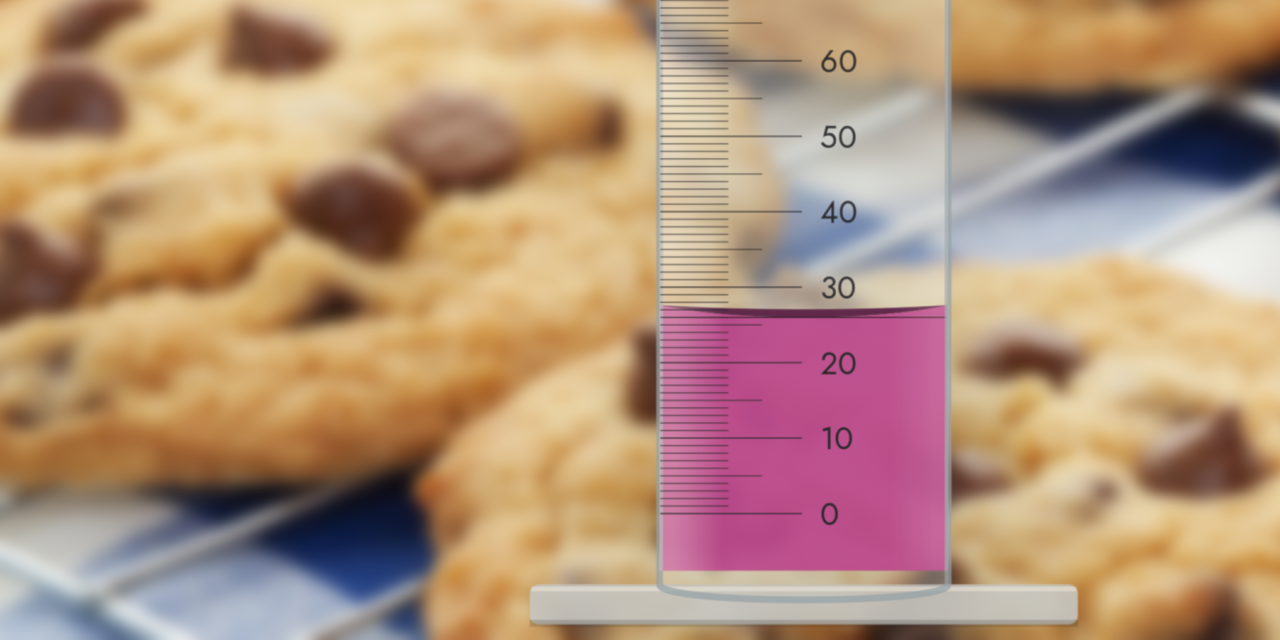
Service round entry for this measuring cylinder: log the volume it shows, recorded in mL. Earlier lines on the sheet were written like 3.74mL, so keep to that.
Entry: 26mL
